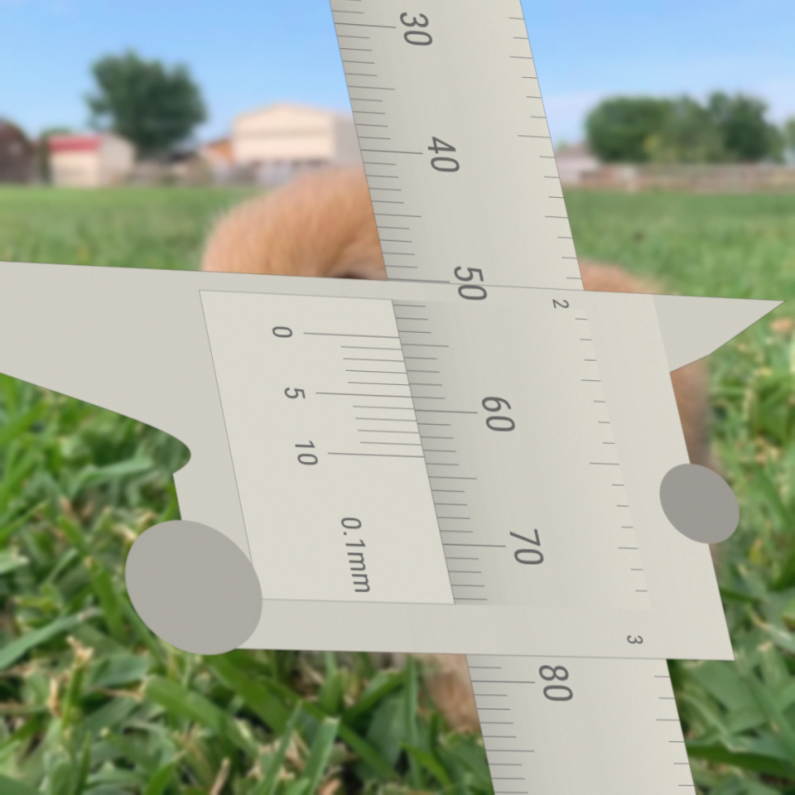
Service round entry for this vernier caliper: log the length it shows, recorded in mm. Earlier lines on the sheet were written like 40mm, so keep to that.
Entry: 54.5mm
